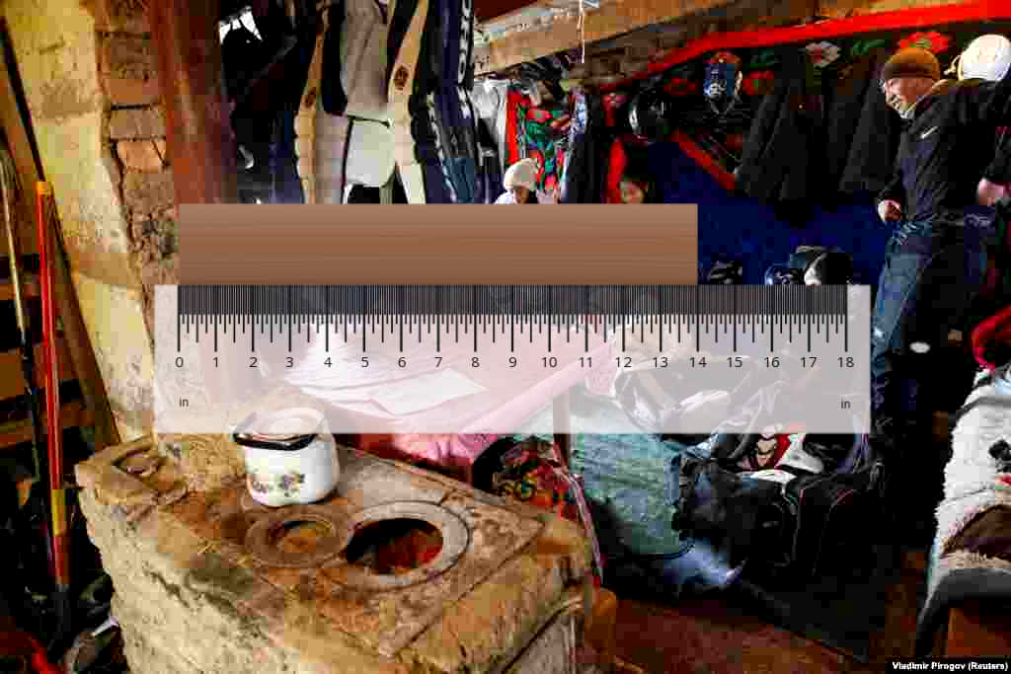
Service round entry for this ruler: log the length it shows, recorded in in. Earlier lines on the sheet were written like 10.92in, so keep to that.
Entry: 14in
